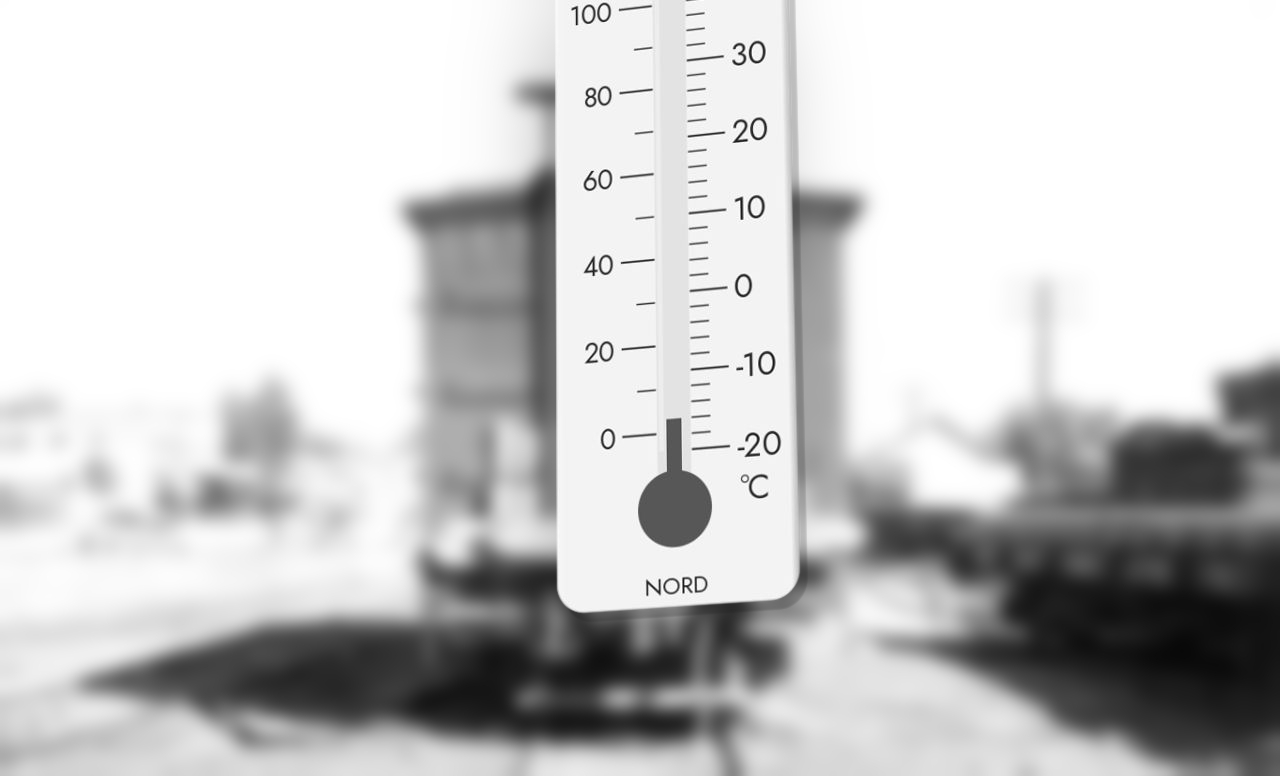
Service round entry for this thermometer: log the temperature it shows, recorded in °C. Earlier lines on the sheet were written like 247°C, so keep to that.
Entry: -16°C
